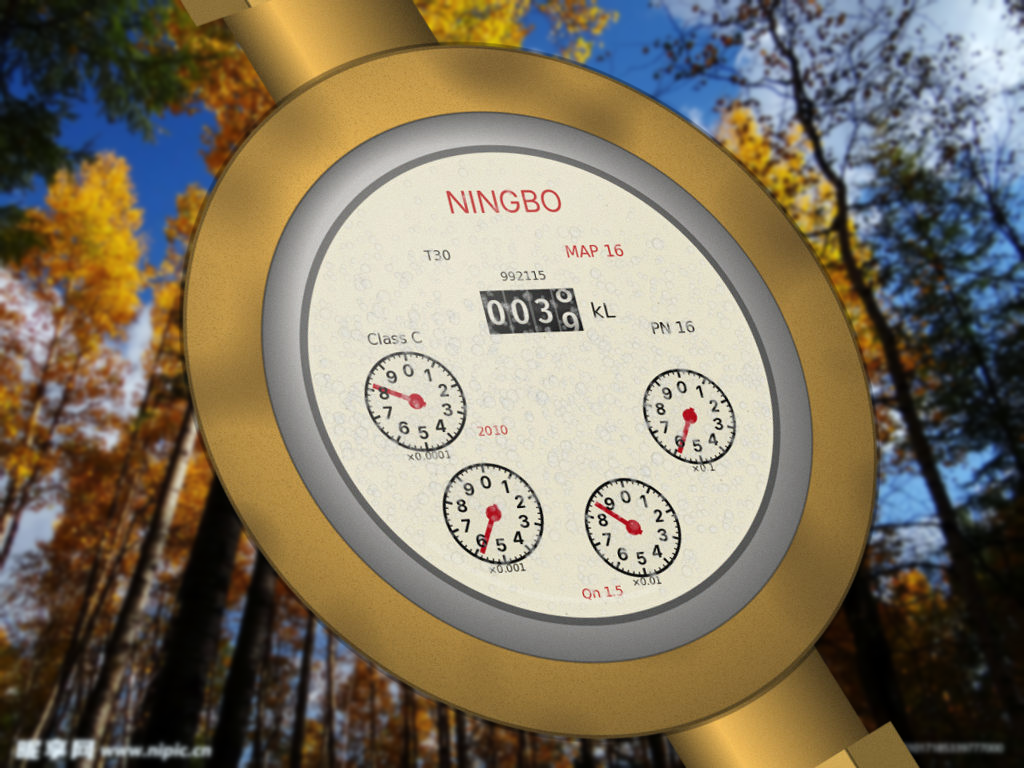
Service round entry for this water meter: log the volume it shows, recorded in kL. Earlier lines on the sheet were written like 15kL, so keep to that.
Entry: 38.5858kL
